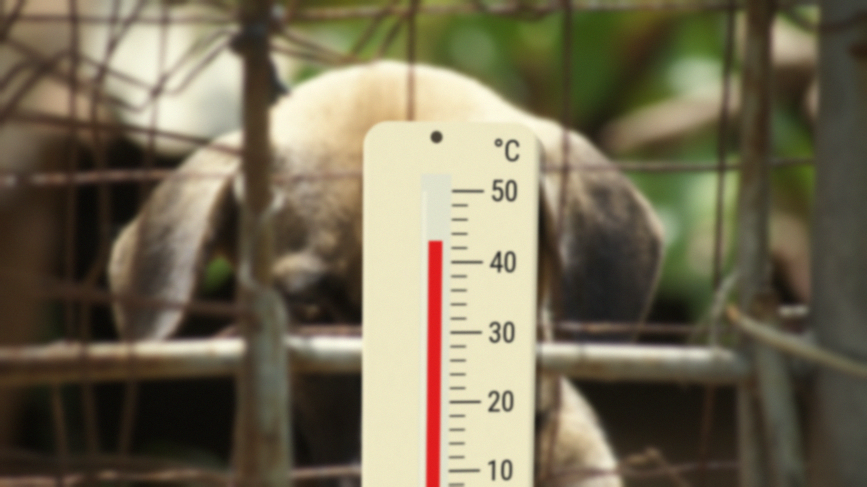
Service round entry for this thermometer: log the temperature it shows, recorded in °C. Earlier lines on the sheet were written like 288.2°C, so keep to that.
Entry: 43°C
